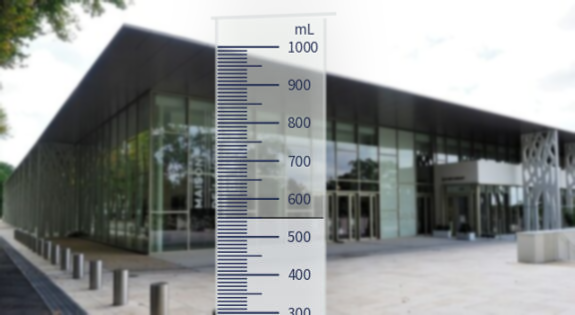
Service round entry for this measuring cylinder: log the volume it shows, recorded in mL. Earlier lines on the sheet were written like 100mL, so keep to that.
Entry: 550mL
